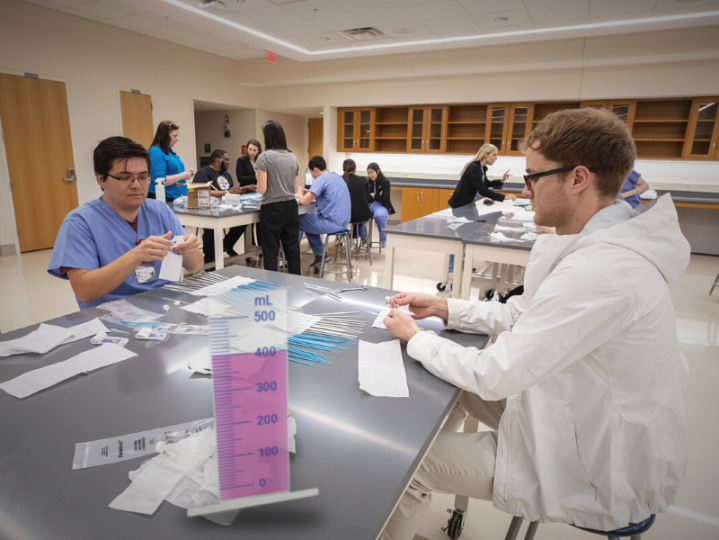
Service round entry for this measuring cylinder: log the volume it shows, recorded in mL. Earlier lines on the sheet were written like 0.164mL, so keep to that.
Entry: 400mL
